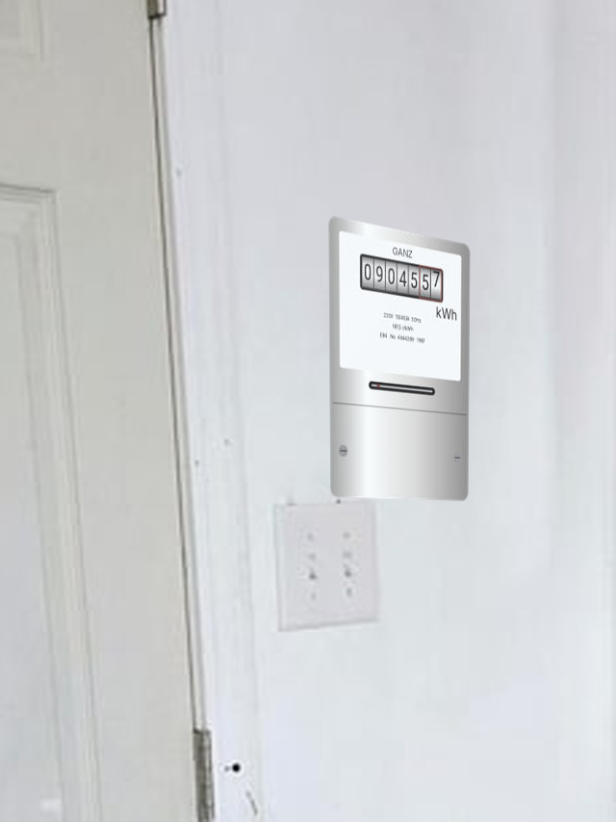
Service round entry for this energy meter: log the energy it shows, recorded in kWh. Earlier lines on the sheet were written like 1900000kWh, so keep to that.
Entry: 9045.57kWh
